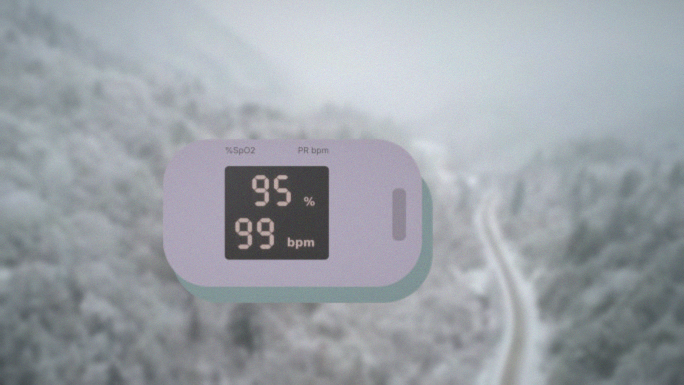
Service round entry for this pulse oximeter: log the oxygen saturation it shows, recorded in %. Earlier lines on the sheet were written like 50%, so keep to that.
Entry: 95%
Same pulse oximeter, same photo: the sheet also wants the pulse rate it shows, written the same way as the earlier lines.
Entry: 99bpm
